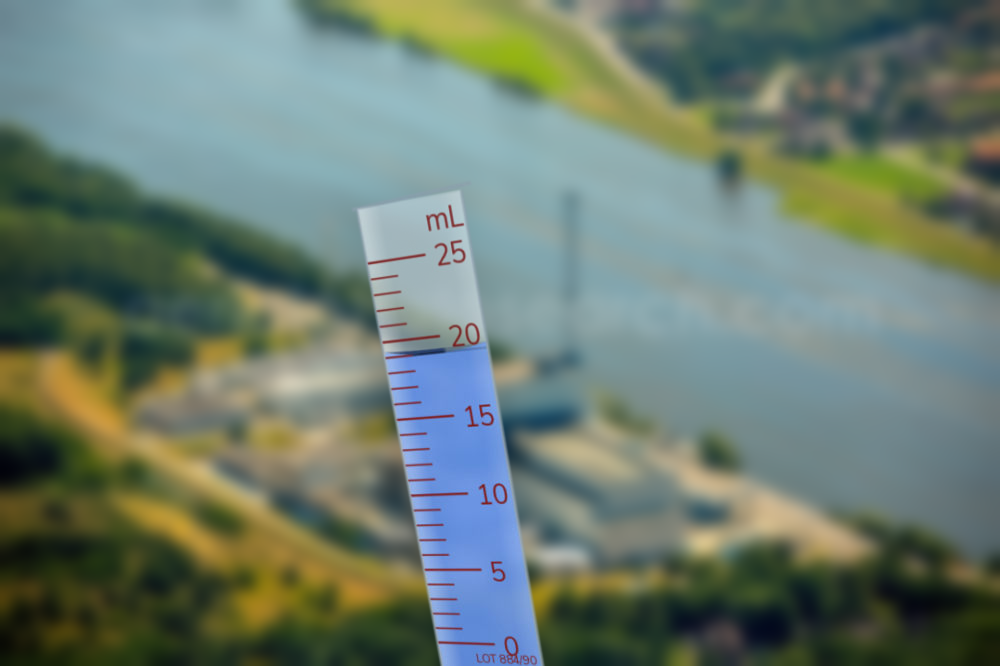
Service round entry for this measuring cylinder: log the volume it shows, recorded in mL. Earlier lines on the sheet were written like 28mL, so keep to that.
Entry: 19mL
